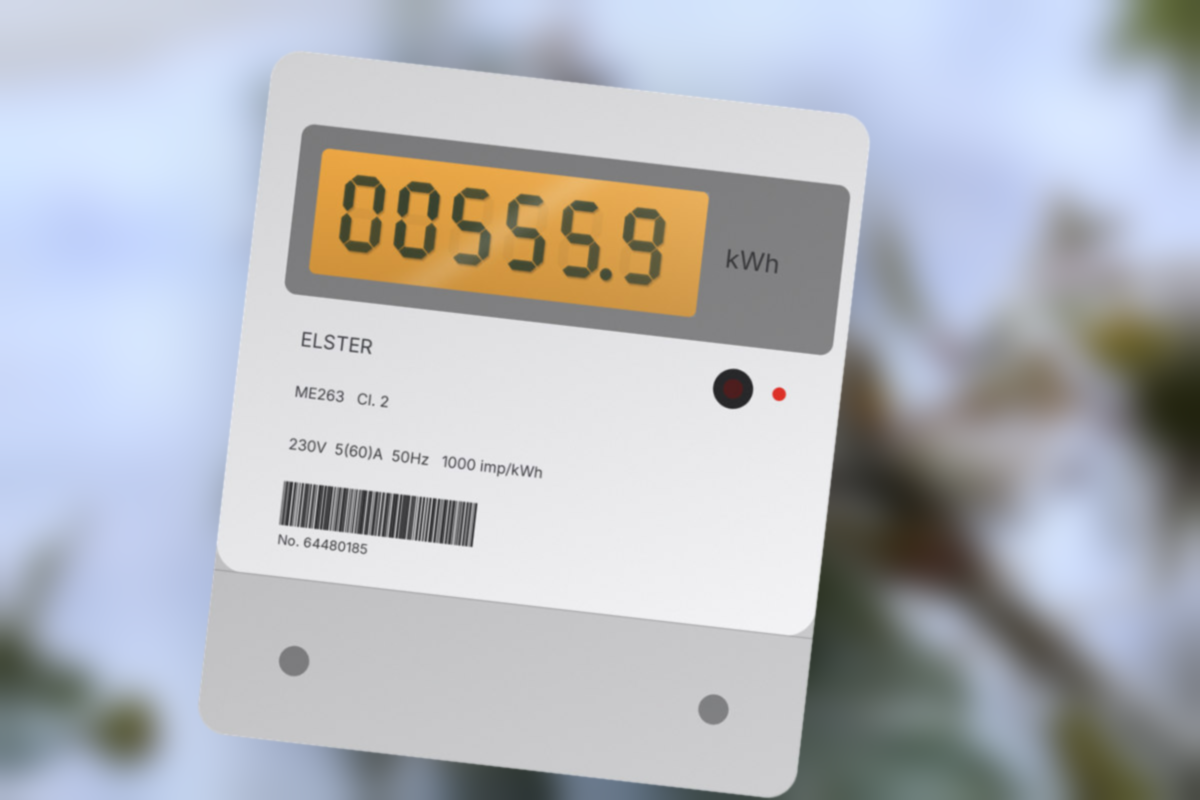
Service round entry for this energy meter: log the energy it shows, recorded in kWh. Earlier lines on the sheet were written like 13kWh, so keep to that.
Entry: 555.9kWh
